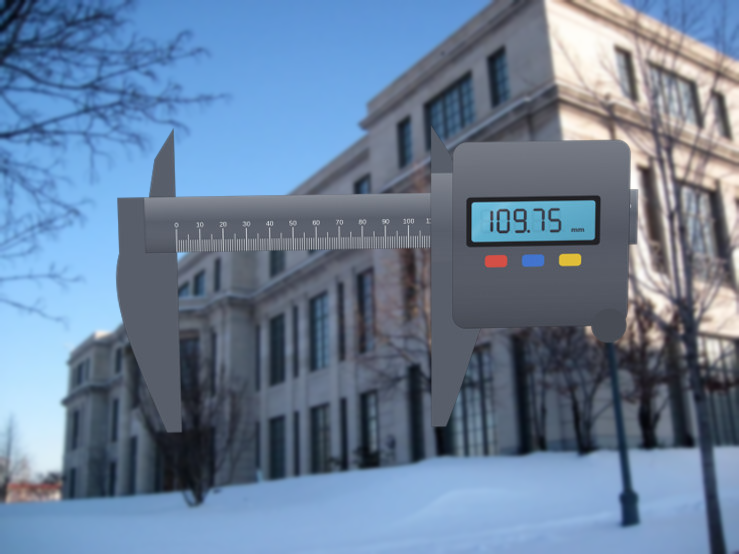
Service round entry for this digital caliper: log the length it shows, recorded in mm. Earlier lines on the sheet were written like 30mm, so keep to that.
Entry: 109.75mm
